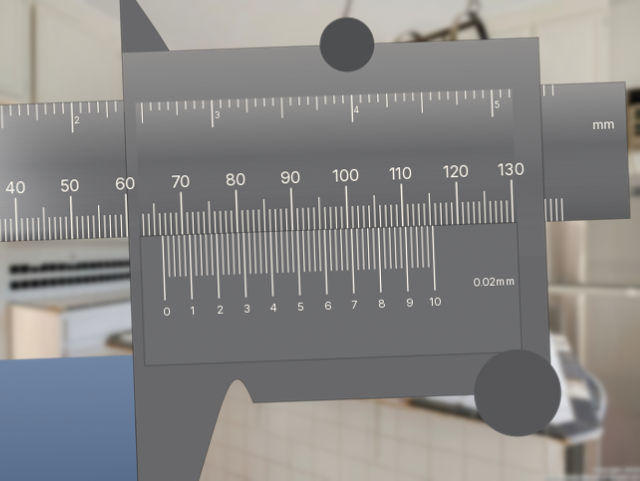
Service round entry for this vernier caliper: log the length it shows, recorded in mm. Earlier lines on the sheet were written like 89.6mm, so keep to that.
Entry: 66.4mm
